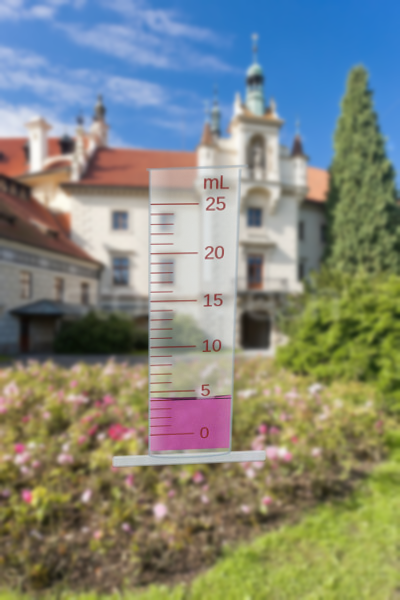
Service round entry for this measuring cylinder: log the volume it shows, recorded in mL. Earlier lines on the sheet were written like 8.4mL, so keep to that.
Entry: 4mL
